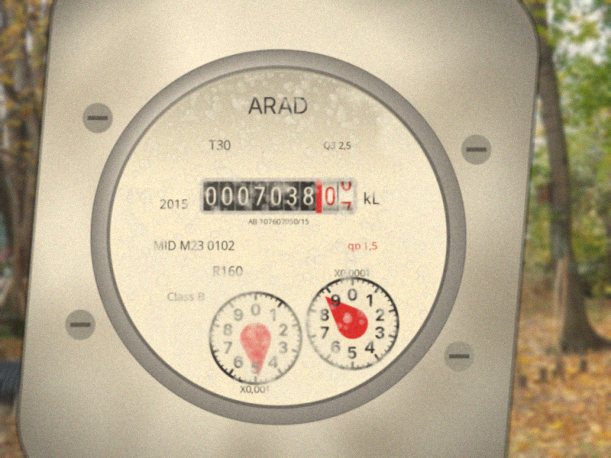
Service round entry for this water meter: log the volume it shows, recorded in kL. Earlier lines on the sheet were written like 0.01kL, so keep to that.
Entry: 7038.0648kL
